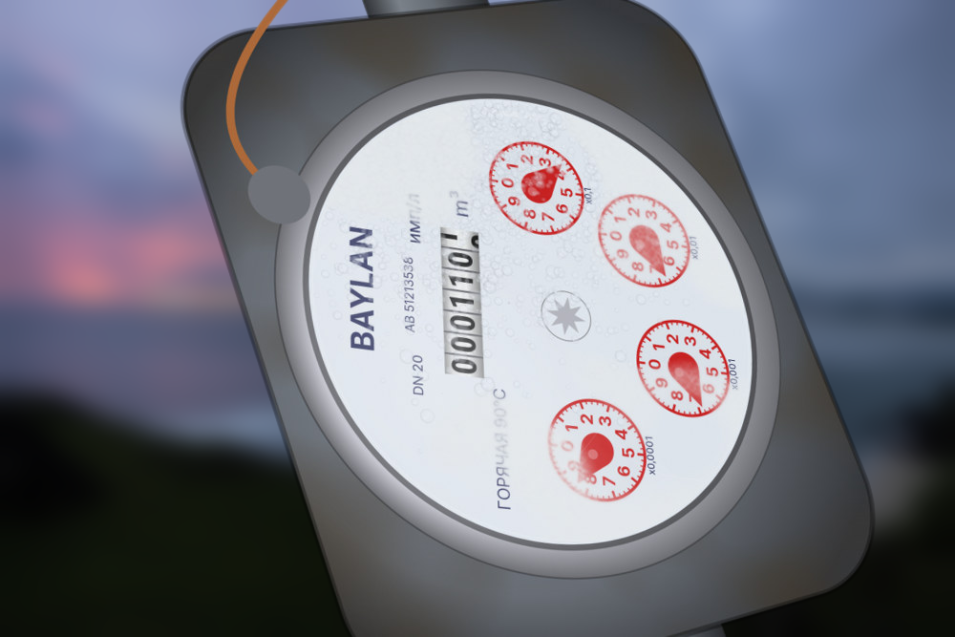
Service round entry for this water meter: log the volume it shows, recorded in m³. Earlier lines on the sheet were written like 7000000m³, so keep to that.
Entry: 1101.3668m³
